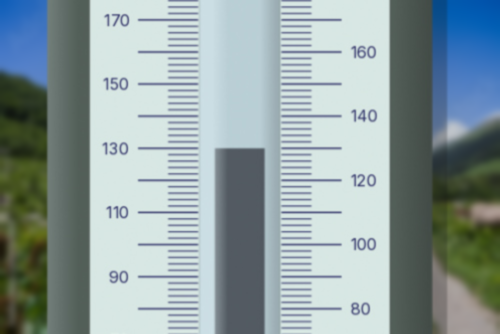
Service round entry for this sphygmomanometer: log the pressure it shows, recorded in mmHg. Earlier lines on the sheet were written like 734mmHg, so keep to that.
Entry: 130mmHg
